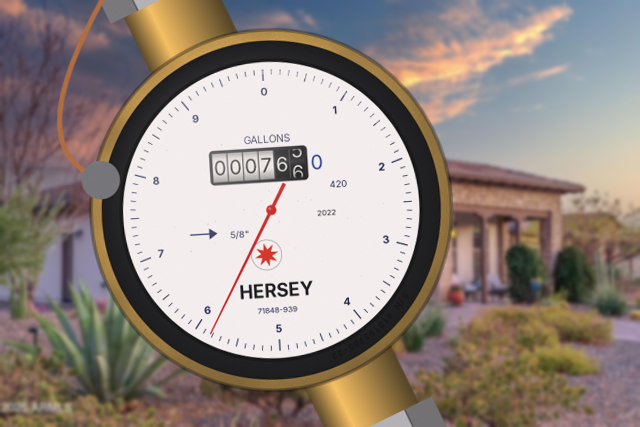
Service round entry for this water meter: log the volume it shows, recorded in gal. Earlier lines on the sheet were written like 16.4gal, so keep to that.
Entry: 7655.8gal
